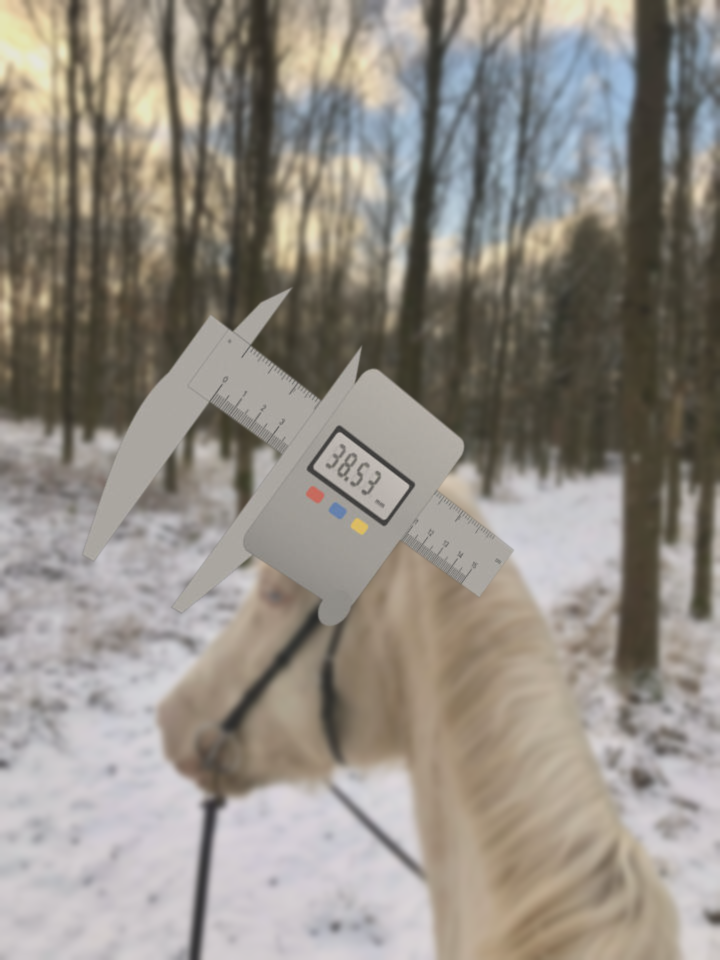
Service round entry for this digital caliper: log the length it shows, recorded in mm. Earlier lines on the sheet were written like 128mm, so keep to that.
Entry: 38.53mm
